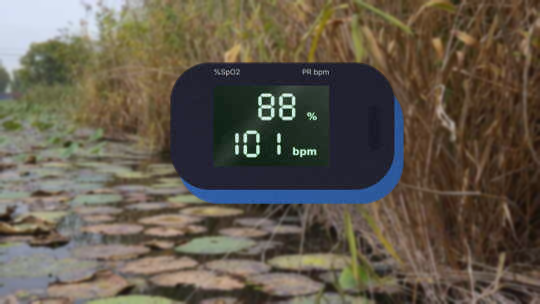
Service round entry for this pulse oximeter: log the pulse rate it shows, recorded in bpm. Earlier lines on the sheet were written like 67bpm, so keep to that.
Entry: 101bpm
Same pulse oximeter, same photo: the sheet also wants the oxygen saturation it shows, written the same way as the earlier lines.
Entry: 88%
